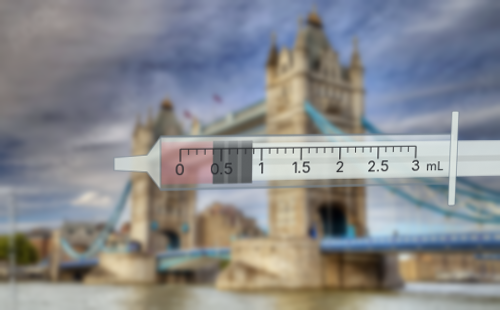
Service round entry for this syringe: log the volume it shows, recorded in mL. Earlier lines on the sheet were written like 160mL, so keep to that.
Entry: 0.4mL
